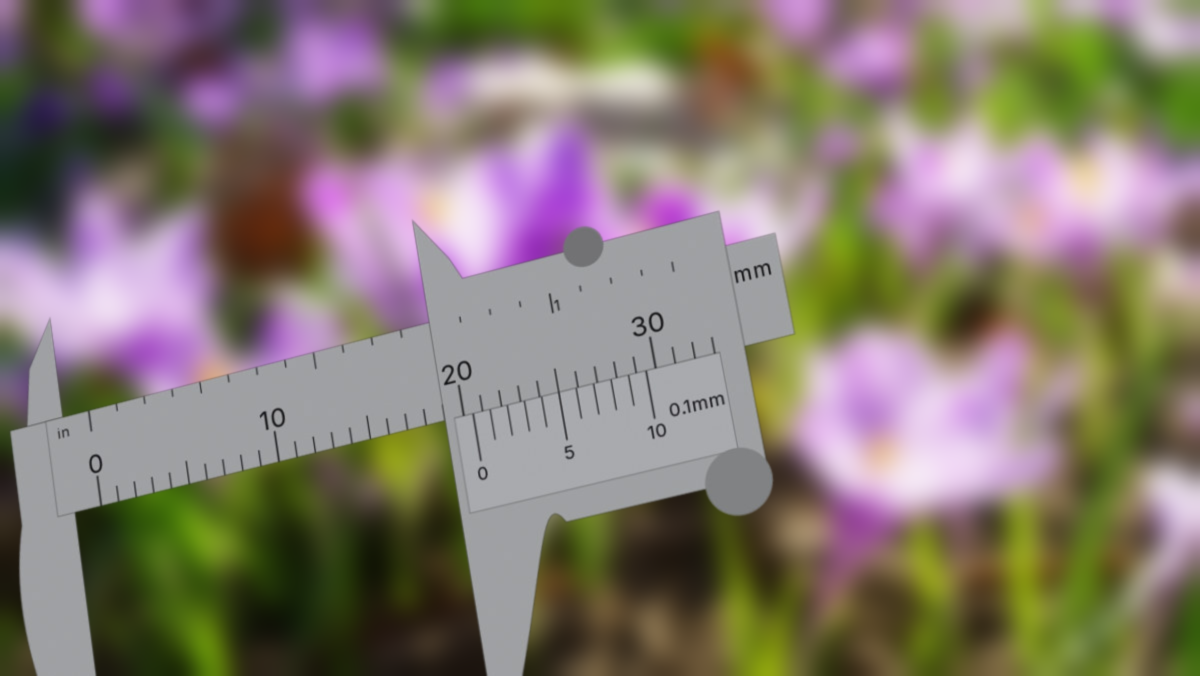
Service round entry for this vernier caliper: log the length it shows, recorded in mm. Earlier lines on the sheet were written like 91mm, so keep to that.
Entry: 20.5mm
